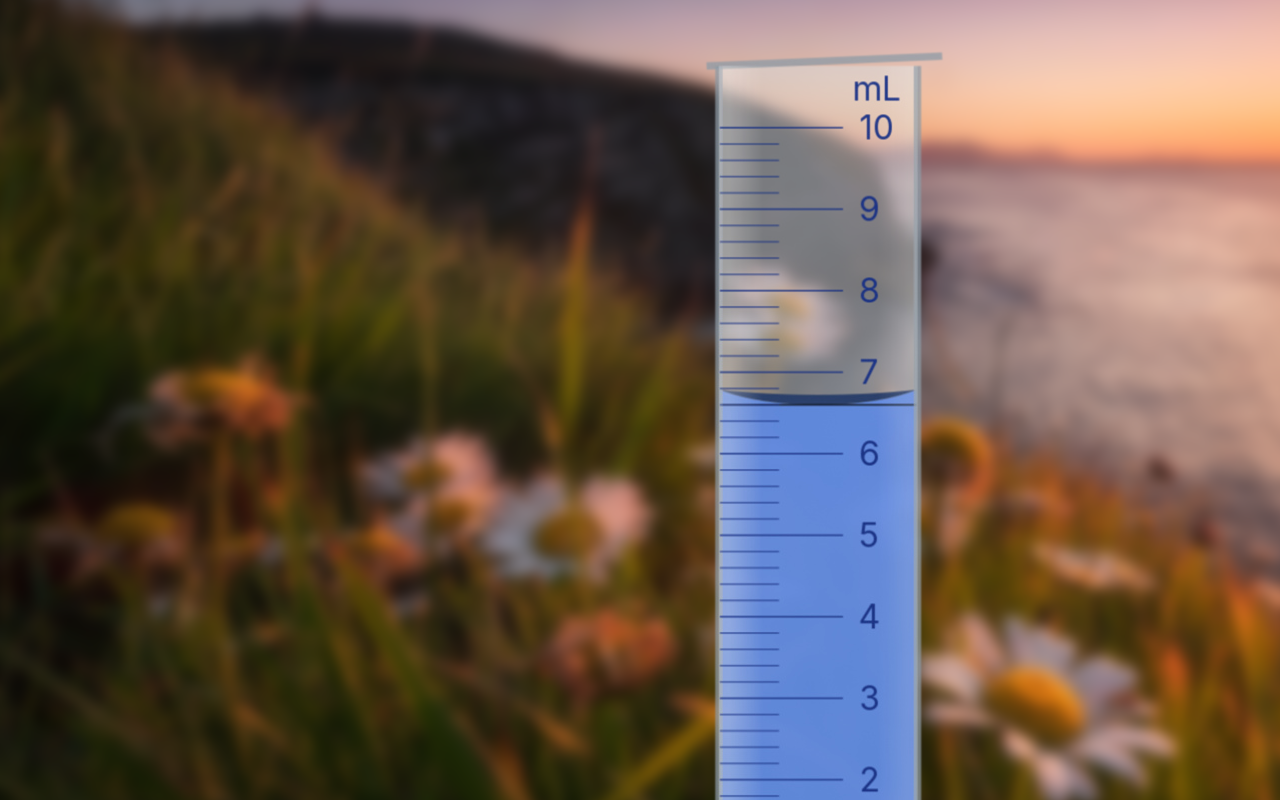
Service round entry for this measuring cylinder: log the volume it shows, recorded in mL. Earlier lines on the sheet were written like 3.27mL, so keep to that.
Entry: 6.6mL
